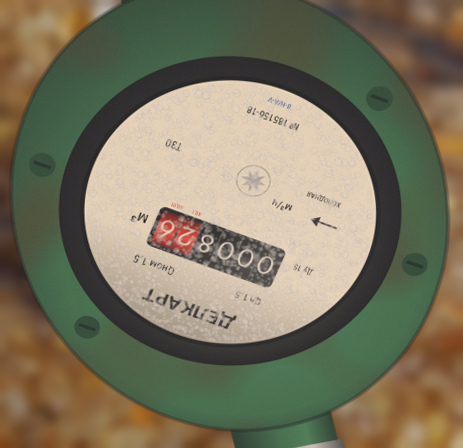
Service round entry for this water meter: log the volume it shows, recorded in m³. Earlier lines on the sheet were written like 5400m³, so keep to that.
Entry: 8.26m³
